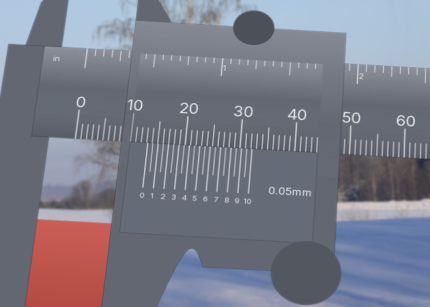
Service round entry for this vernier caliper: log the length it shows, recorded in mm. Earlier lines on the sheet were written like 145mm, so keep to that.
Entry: 13.2mm
